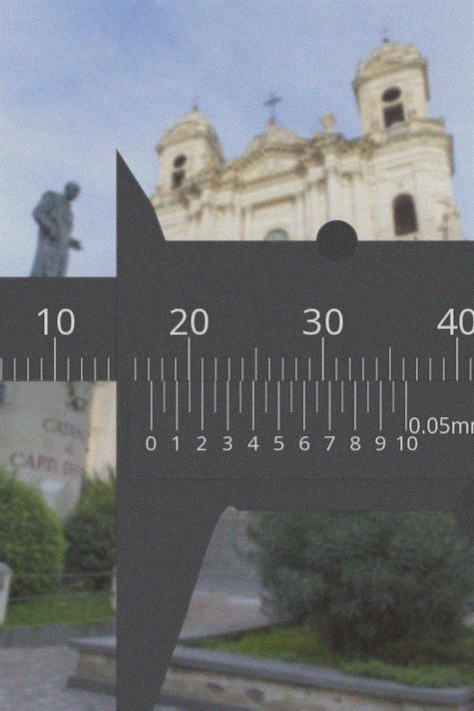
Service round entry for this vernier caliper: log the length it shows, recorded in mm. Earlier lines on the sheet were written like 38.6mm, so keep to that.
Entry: 17.2mm
